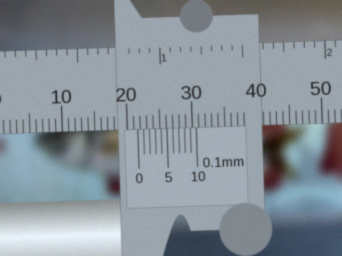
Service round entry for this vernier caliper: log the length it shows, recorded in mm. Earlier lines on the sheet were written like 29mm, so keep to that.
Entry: 21.6mm
